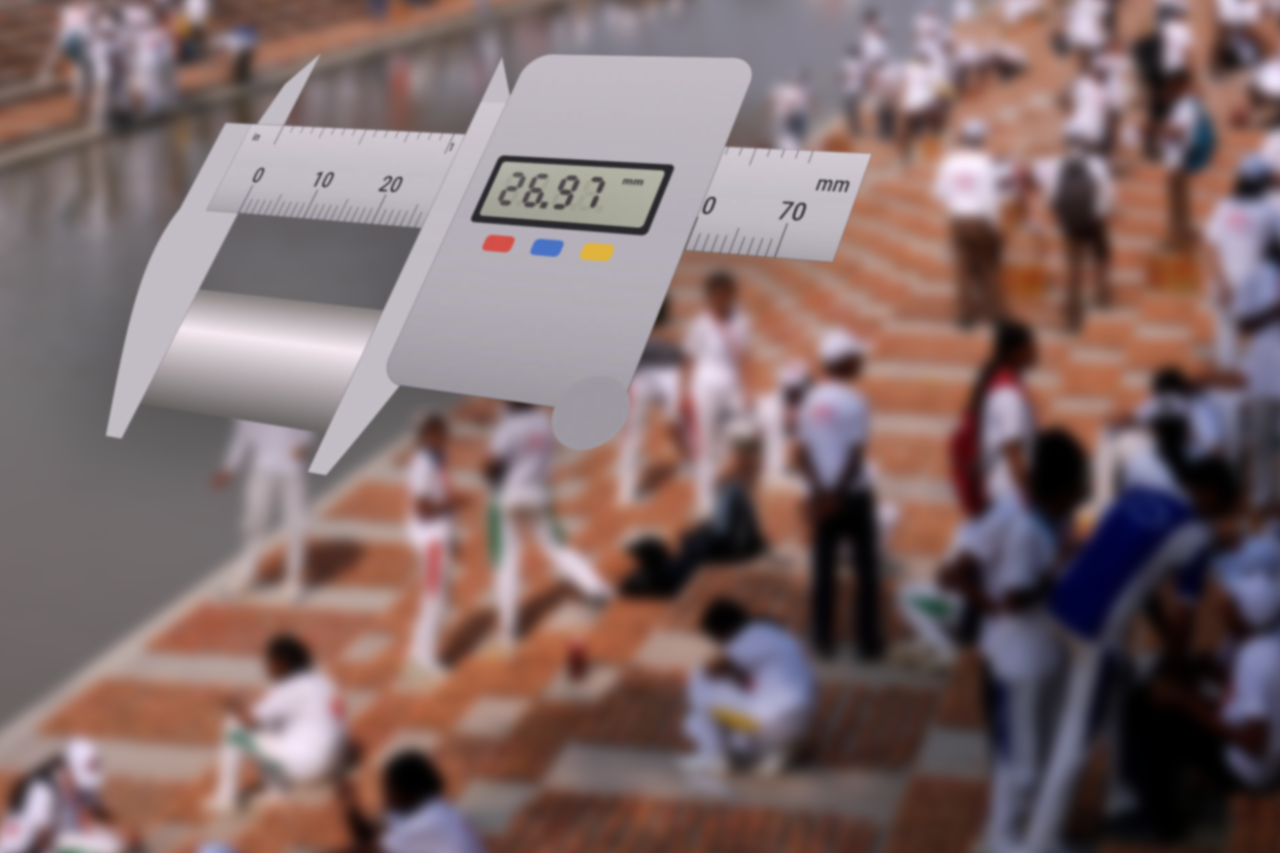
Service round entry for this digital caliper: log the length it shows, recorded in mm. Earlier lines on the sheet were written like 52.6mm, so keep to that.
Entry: 26.97mm
